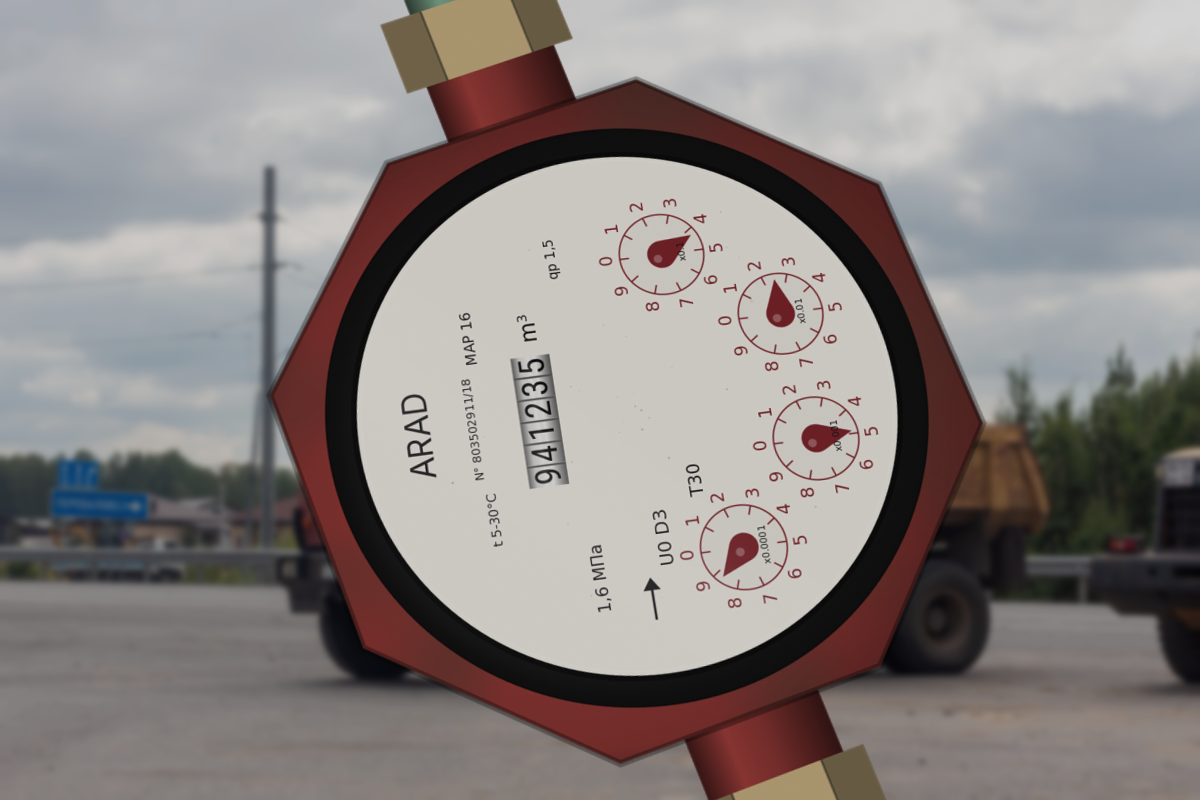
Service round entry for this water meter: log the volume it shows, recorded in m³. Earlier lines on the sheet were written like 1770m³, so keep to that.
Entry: 941235.4248m³
